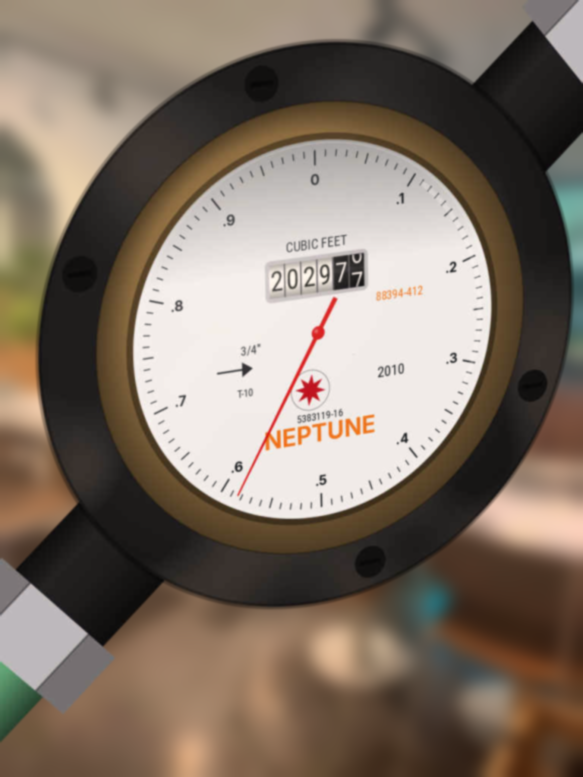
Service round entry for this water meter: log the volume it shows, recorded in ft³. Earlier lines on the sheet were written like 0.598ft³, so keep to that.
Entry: 202976.58ft³
